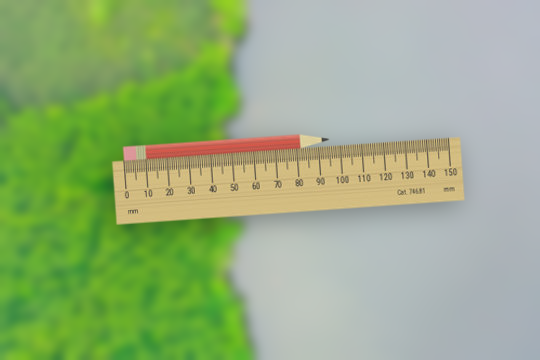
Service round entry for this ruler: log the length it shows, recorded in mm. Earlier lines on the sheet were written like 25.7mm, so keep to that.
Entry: 95mm
